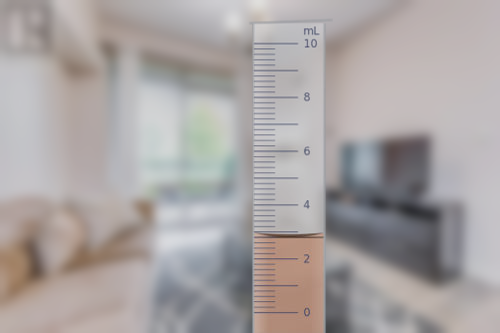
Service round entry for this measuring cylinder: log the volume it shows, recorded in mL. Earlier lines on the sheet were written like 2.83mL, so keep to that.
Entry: 2.8mL
